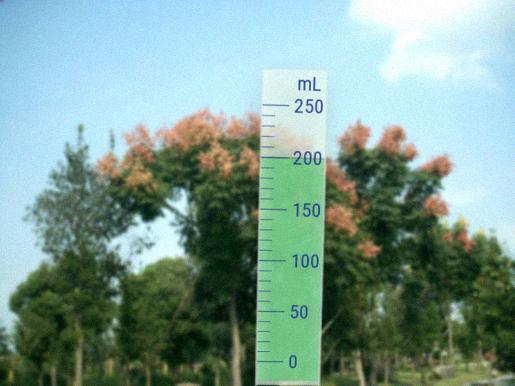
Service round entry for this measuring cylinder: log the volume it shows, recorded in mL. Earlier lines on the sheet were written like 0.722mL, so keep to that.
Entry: 200mL
